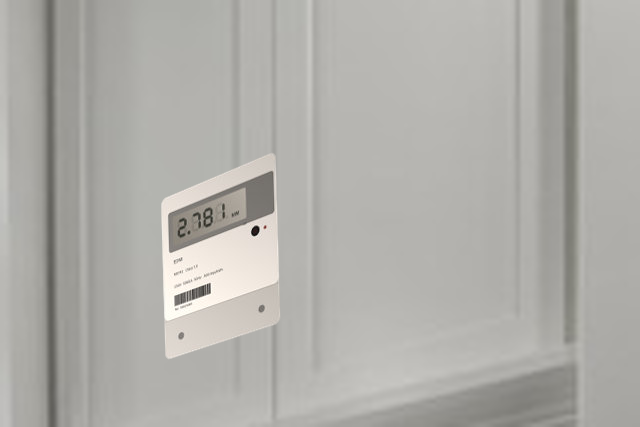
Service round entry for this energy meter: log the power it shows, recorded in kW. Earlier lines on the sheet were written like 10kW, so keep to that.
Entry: 2.781kW
